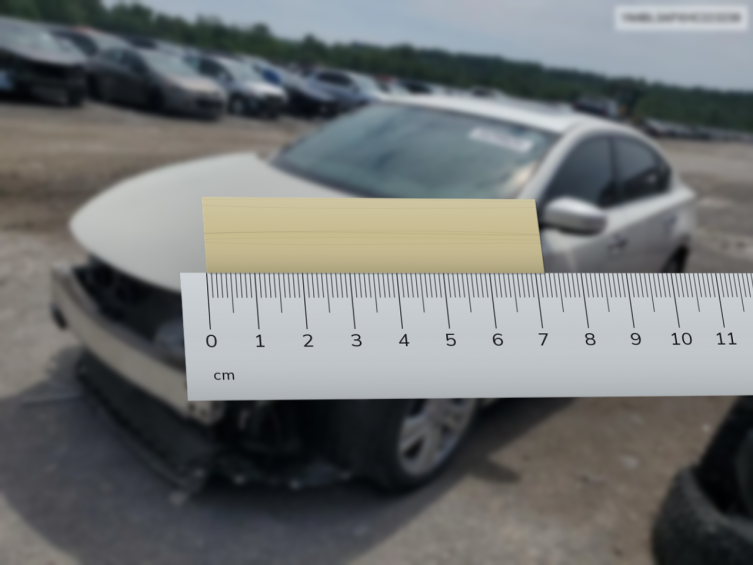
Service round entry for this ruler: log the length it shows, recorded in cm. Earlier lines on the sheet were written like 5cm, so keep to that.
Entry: 7.2cm
